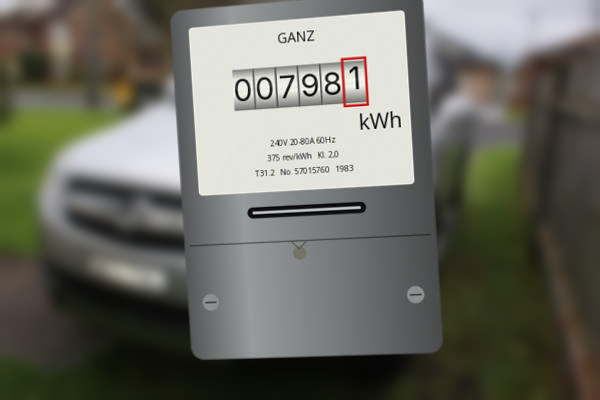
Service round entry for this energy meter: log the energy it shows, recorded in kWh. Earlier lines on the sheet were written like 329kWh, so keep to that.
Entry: 798.1kWh
